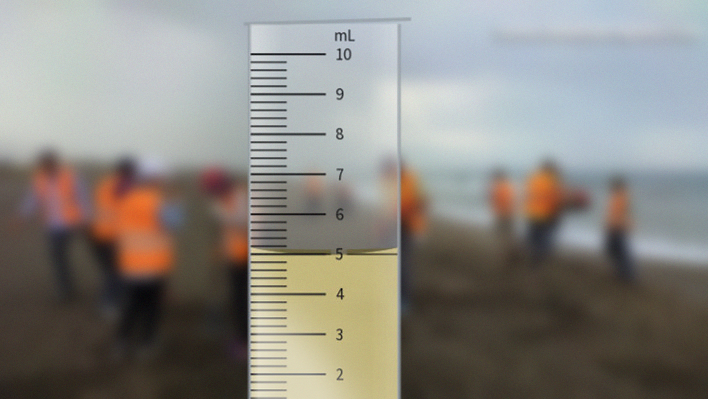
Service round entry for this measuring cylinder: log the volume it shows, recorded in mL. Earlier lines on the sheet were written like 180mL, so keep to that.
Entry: 5mL
